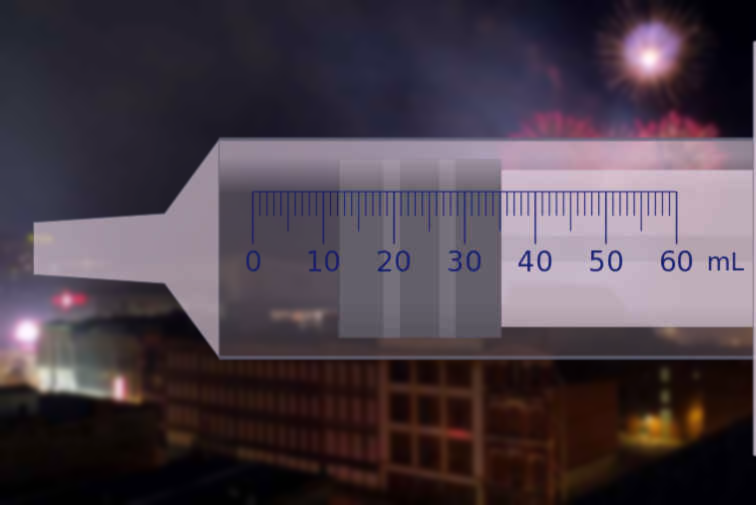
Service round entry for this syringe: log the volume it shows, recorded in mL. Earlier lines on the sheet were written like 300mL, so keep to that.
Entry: 12mL
